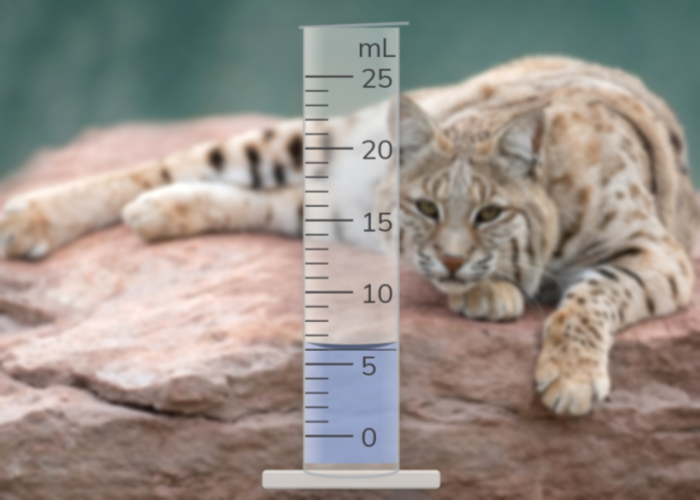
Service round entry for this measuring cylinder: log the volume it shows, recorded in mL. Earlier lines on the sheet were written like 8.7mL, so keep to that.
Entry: 6mL
